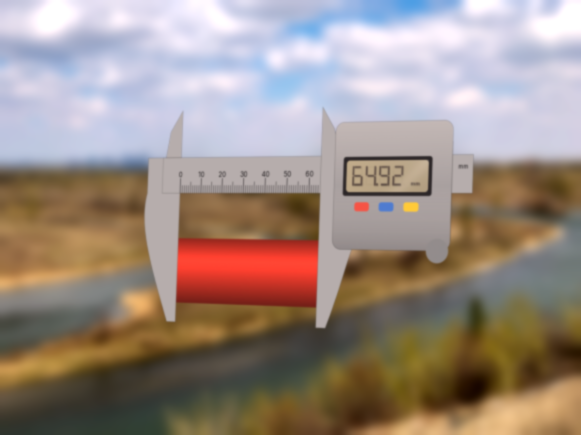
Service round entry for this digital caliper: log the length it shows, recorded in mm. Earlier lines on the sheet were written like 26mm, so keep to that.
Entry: 64.92mm
